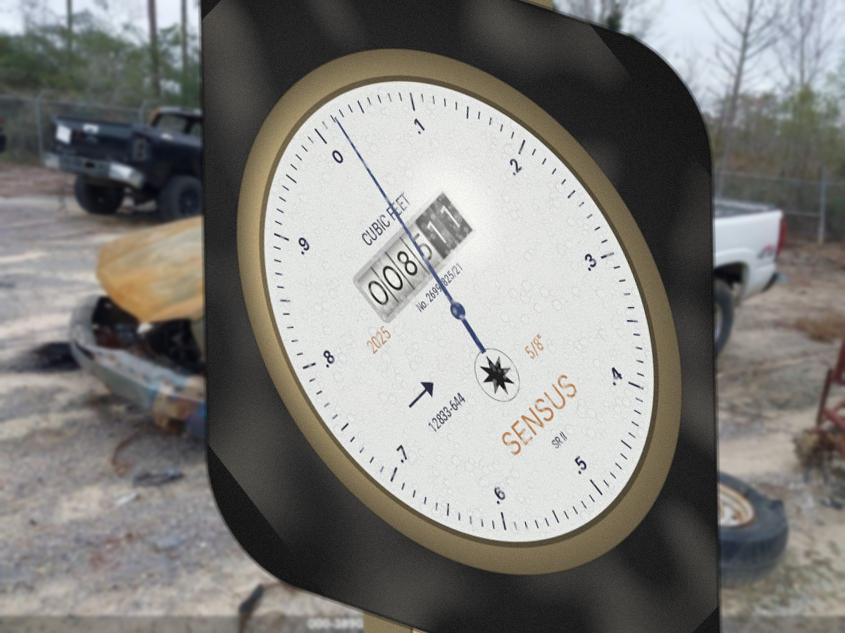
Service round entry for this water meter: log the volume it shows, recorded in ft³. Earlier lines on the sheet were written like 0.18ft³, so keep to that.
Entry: 8511.02ft³
